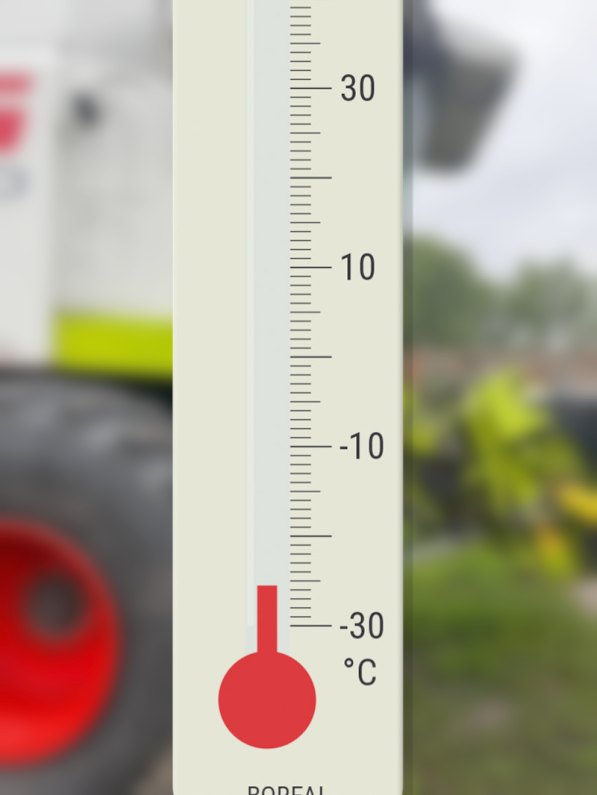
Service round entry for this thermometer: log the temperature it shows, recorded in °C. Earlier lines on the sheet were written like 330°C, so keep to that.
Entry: -25.5°C
